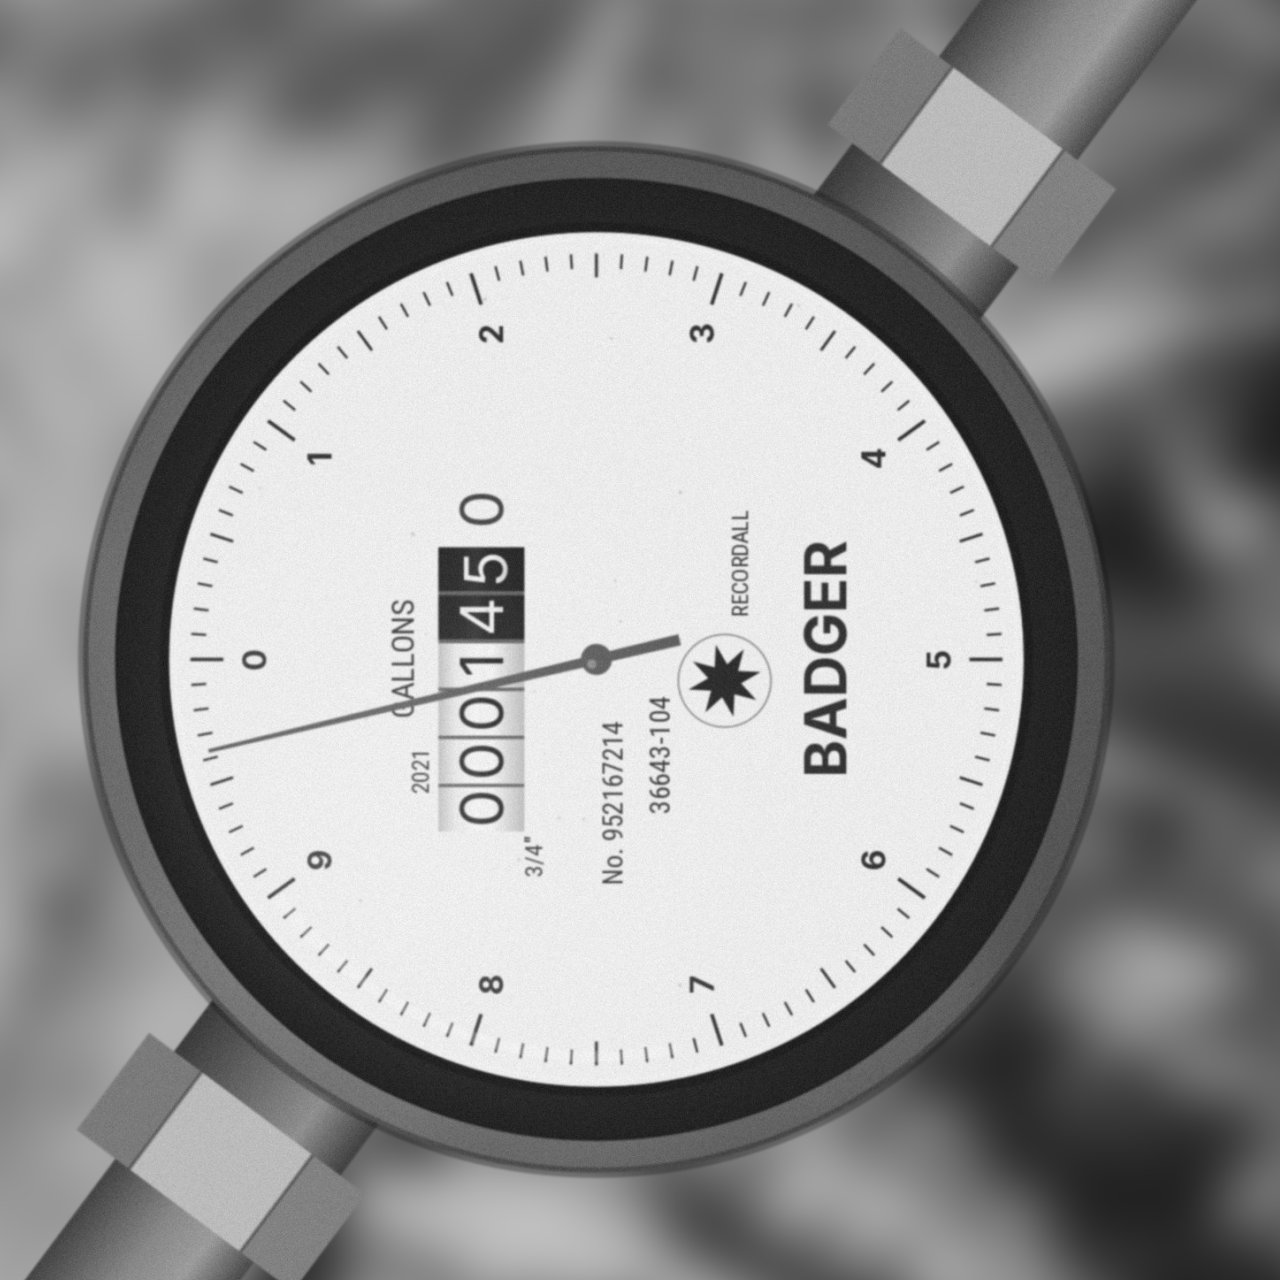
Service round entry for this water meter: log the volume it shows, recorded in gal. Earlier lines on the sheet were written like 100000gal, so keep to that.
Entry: 1449.6gal
